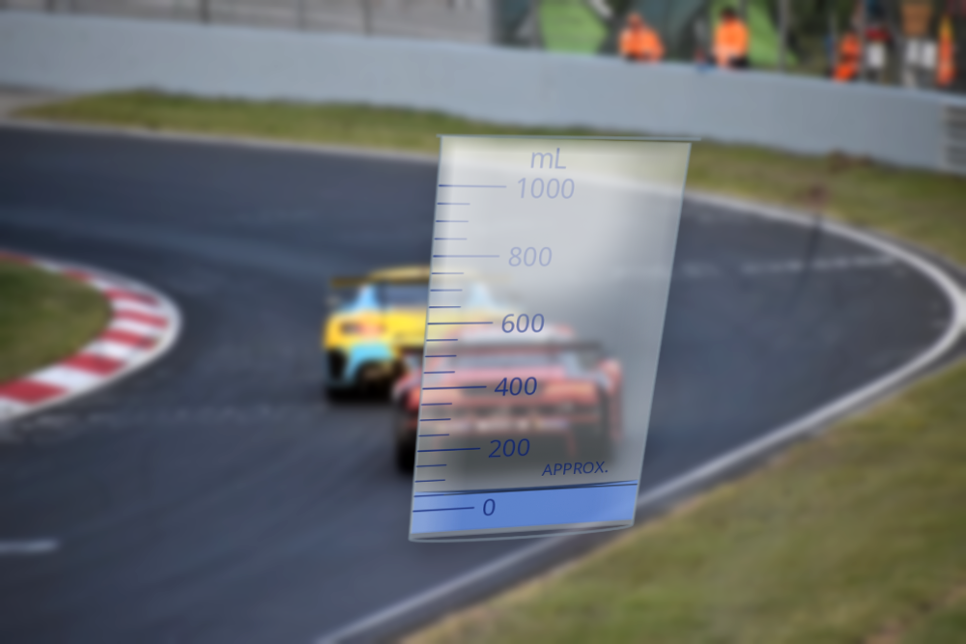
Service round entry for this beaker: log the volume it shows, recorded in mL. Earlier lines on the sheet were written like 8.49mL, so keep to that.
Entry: 50mL
